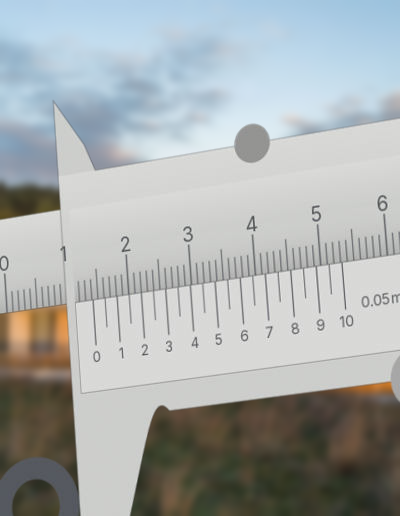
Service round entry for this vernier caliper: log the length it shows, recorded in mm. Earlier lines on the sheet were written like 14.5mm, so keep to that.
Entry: 14.2mm
